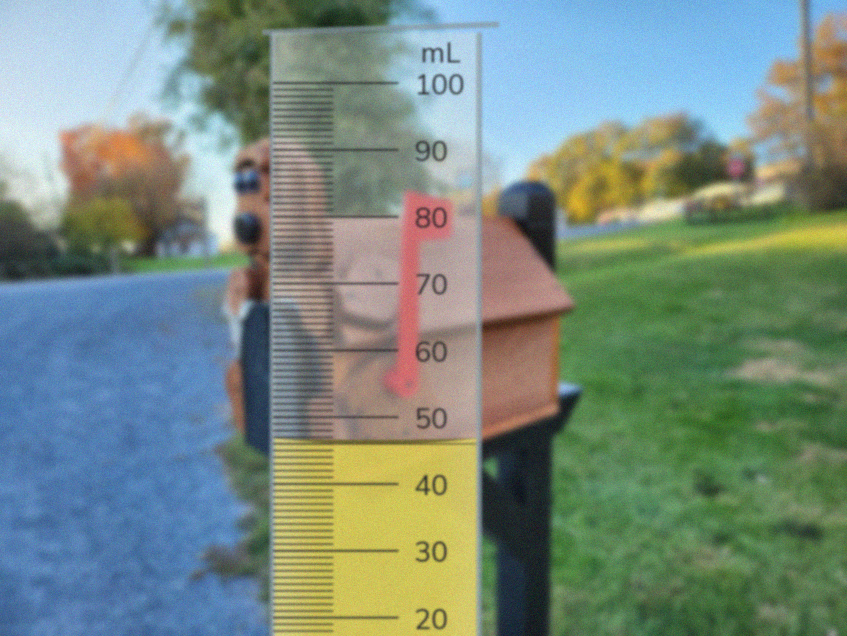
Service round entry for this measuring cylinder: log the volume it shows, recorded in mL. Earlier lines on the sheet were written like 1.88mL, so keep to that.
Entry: 46mL
